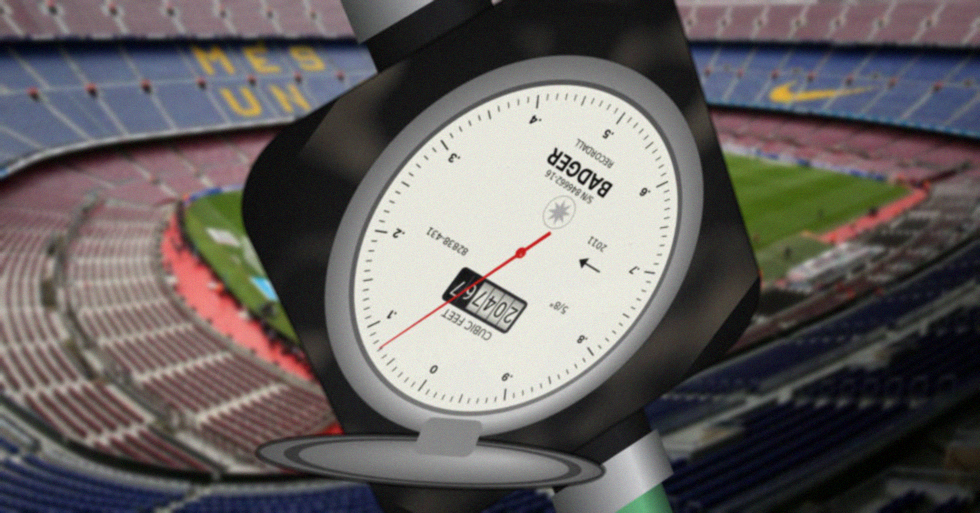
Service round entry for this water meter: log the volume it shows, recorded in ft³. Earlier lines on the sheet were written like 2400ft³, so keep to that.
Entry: 204767.07ft³
